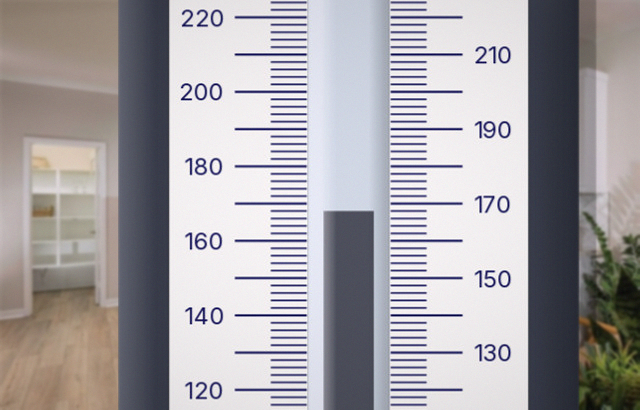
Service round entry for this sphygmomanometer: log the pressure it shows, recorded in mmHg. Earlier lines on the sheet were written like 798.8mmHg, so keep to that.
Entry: 168mmHg
